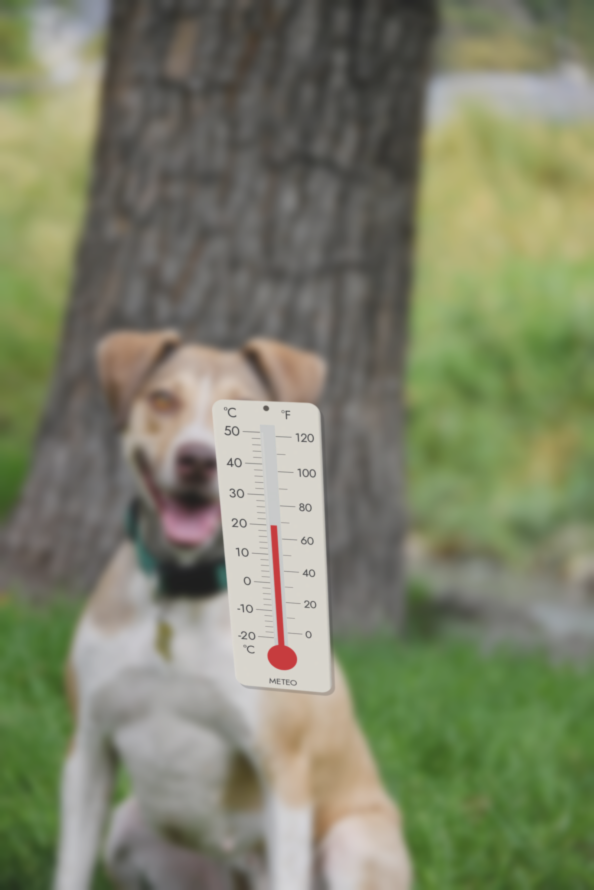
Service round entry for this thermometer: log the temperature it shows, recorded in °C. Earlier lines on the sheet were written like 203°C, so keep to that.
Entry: 20°C
